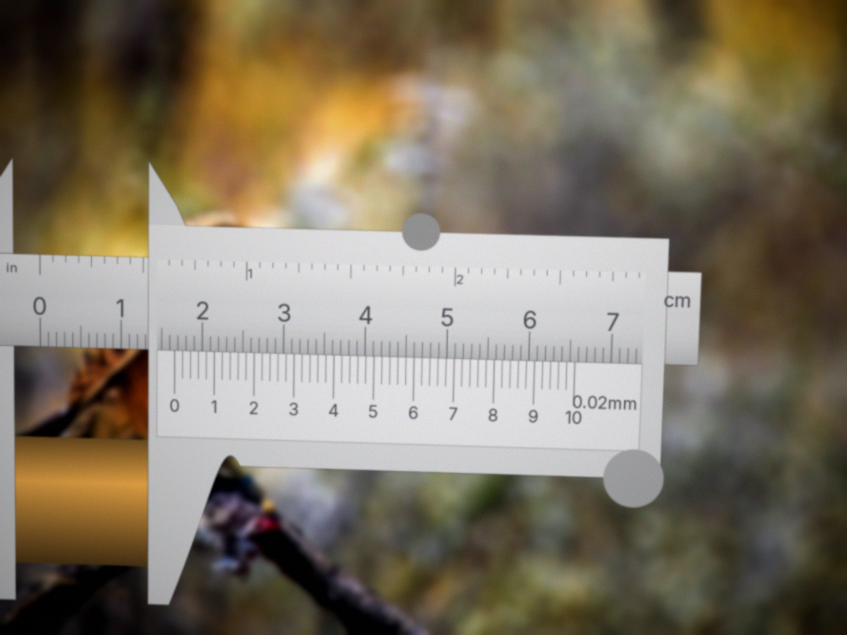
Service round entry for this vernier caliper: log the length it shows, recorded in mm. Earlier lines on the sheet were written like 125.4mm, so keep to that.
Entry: 16.6mm
